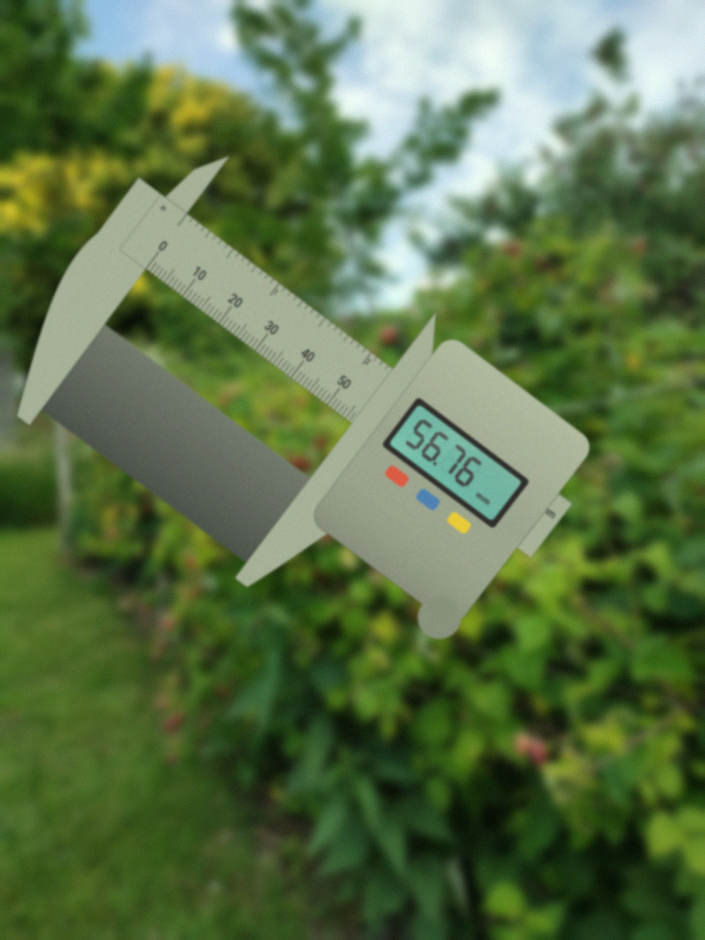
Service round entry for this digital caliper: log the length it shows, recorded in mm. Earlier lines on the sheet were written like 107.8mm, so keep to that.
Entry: 56.76mm
